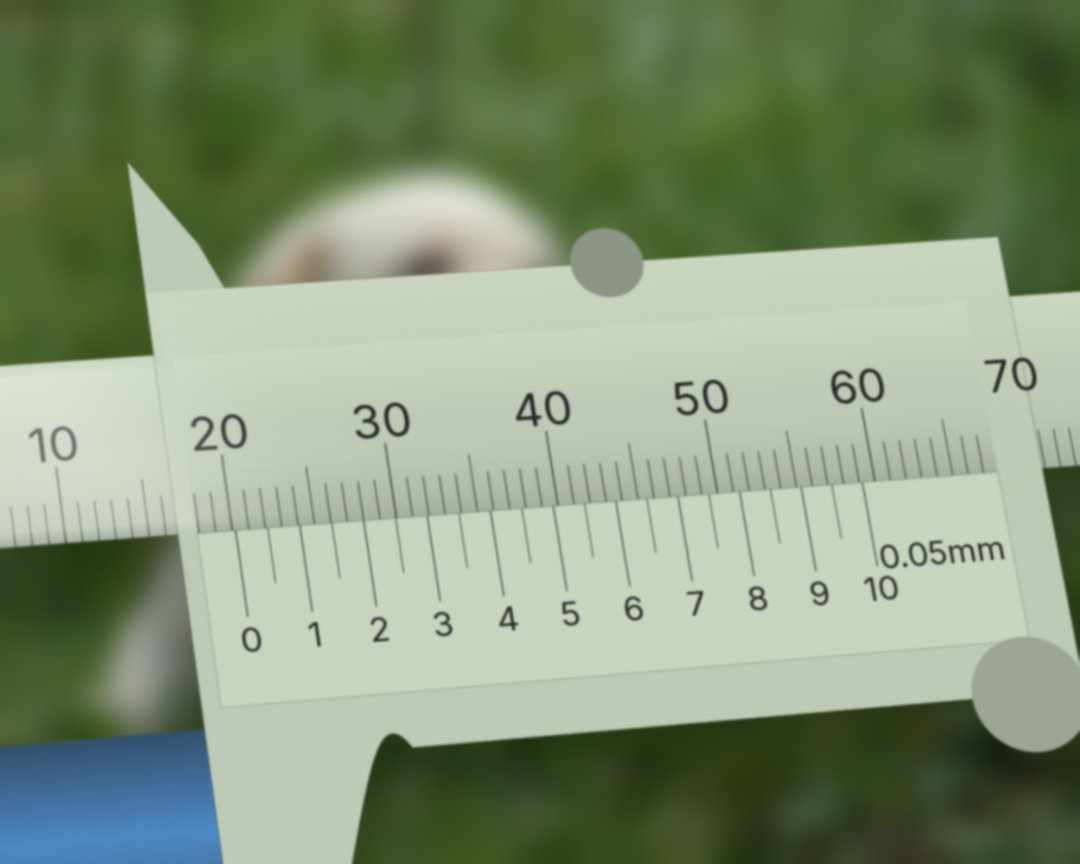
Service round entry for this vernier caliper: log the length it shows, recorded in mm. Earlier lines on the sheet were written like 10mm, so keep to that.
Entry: 20.2mm
